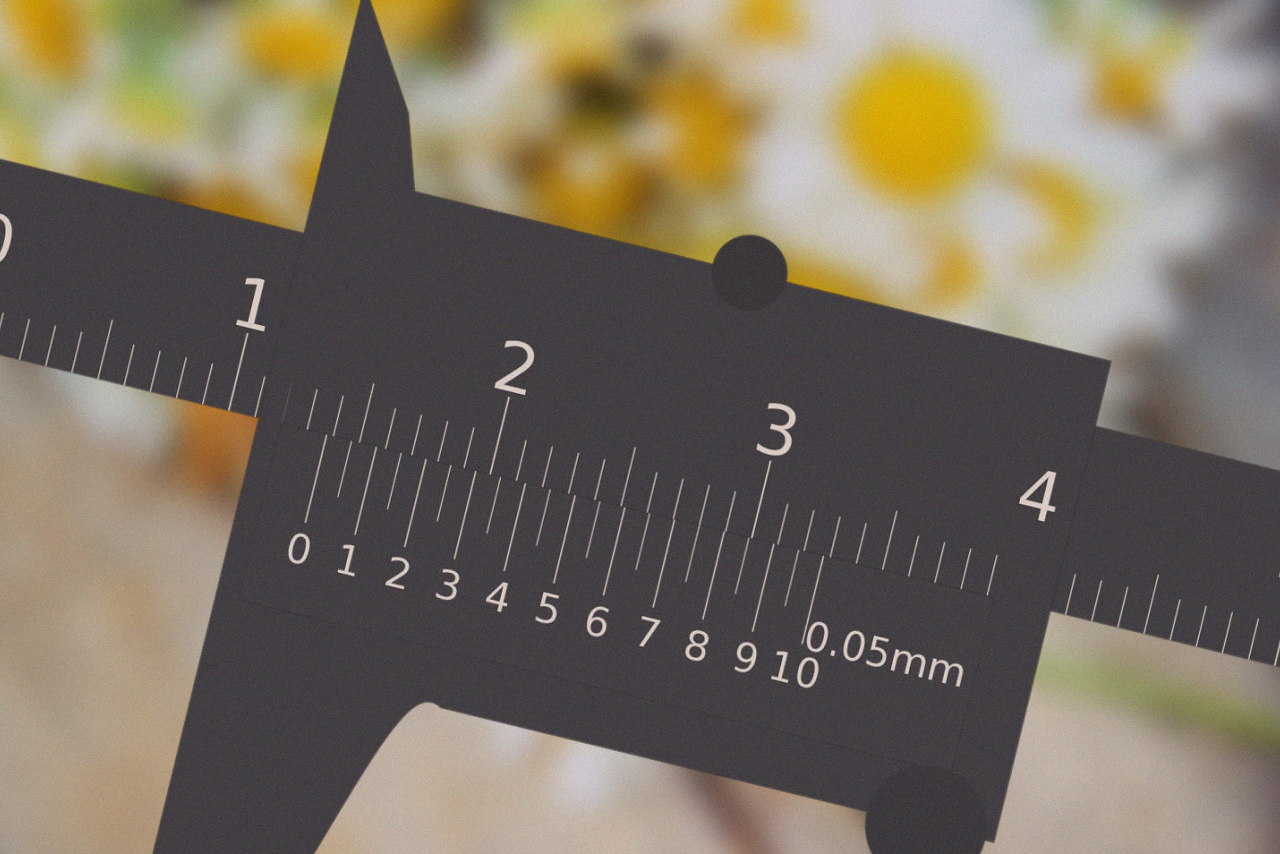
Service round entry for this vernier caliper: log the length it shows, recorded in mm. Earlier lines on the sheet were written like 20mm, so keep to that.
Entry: 13.75mm
